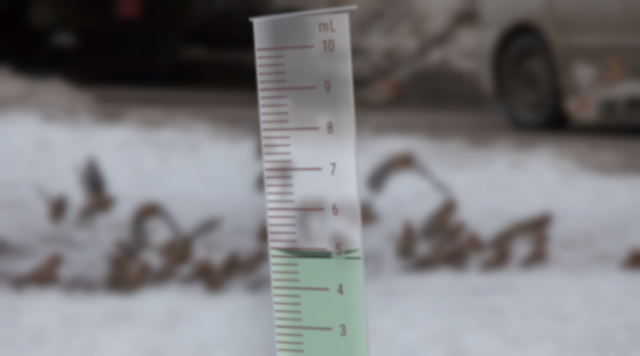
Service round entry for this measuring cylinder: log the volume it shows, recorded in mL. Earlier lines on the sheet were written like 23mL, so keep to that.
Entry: 4.8mL
